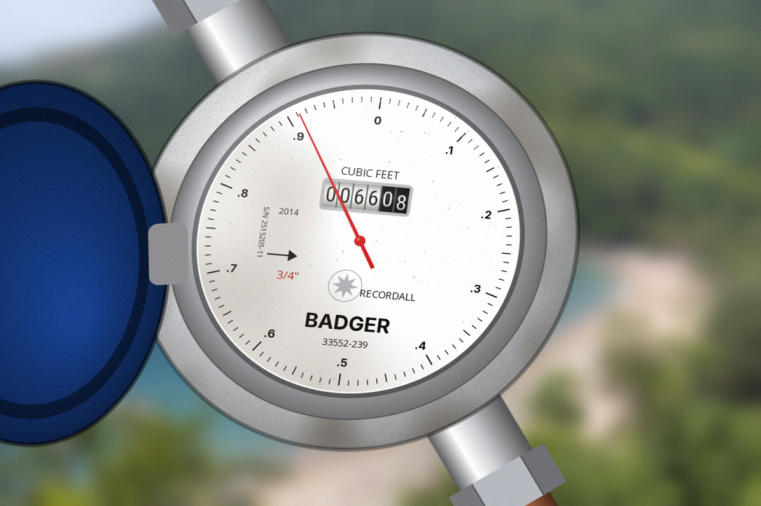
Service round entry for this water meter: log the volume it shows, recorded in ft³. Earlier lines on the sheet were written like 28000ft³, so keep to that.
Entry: 6607.91ft³
